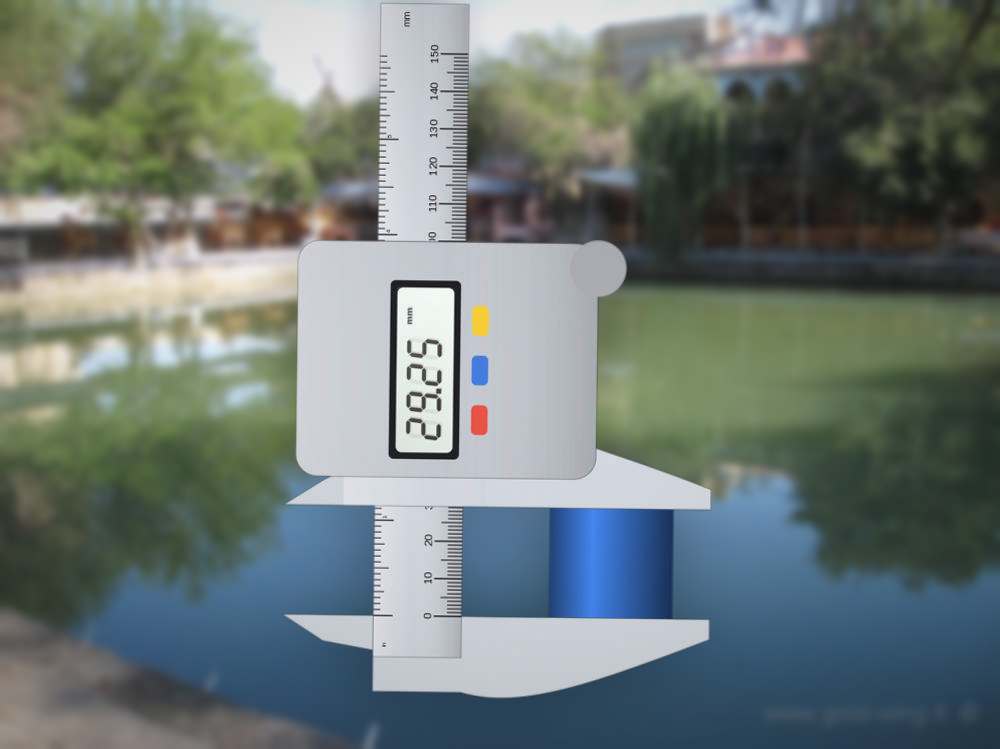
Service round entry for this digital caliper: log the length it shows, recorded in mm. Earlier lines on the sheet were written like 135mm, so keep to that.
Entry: 29.25mm
